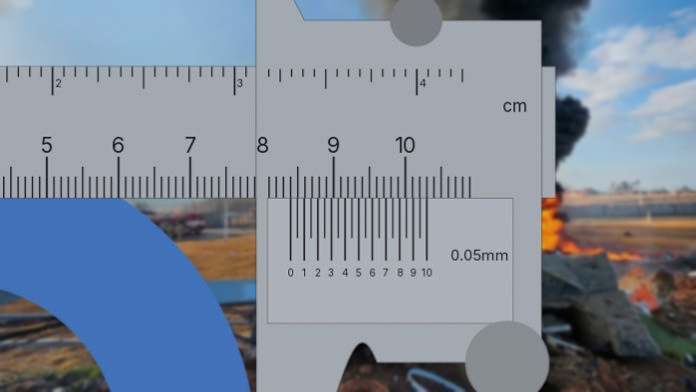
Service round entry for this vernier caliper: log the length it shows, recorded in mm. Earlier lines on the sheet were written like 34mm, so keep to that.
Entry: 84.0mm
